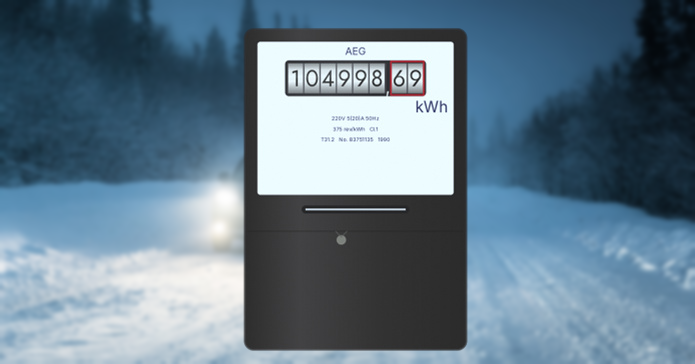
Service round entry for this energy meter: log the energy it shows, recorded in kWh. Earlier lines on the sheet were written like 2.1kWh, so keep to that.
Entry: 104998.69kWh
